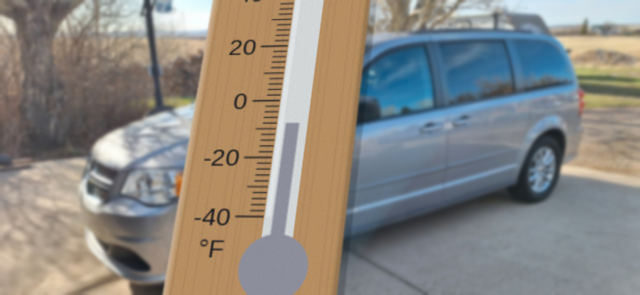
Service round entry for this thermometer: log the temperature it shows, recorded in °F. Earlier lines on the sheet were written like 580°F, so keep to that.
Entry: -8°F
